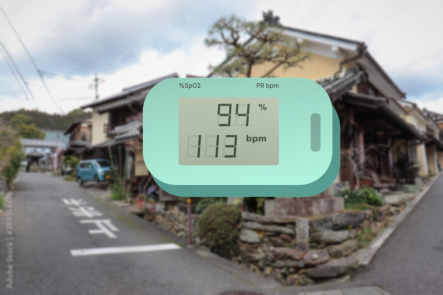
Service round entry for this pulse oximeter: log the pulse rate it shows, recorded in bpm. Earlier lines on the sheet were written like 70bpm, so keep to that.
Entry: 113bpm
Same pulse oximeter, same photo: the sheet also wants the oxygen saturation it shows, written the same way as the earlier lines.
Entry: 94%
